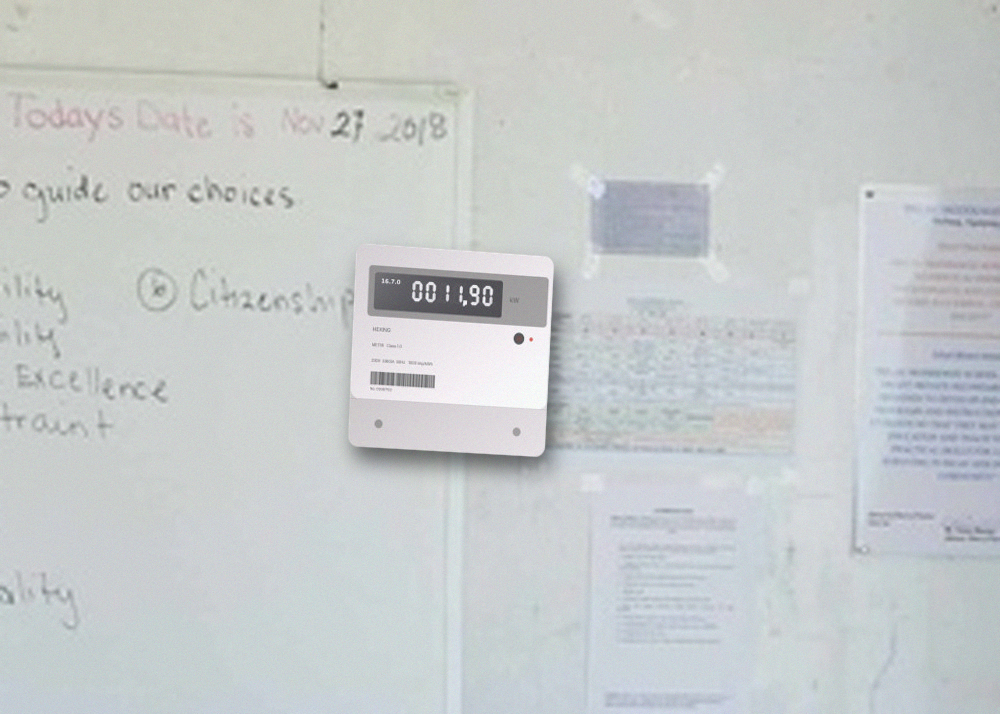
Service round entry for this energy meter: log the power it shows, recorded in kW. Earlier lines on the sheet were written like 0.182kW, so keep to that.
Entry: 11.90kW
